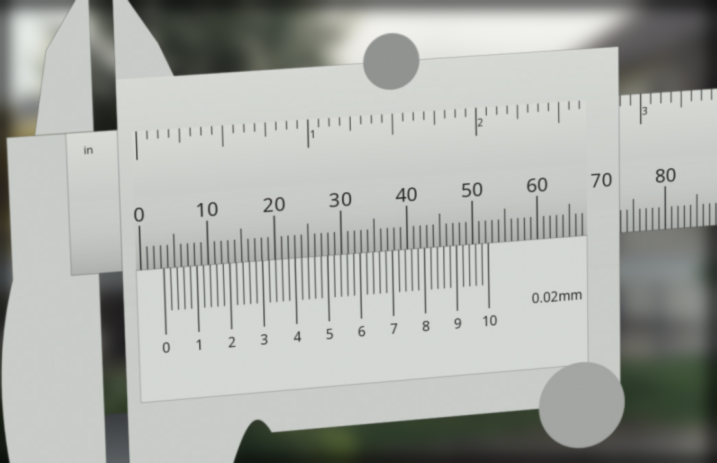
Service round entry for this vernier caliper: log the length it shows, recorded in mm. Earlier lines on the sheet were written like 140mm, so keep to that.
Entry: 3.4mm
